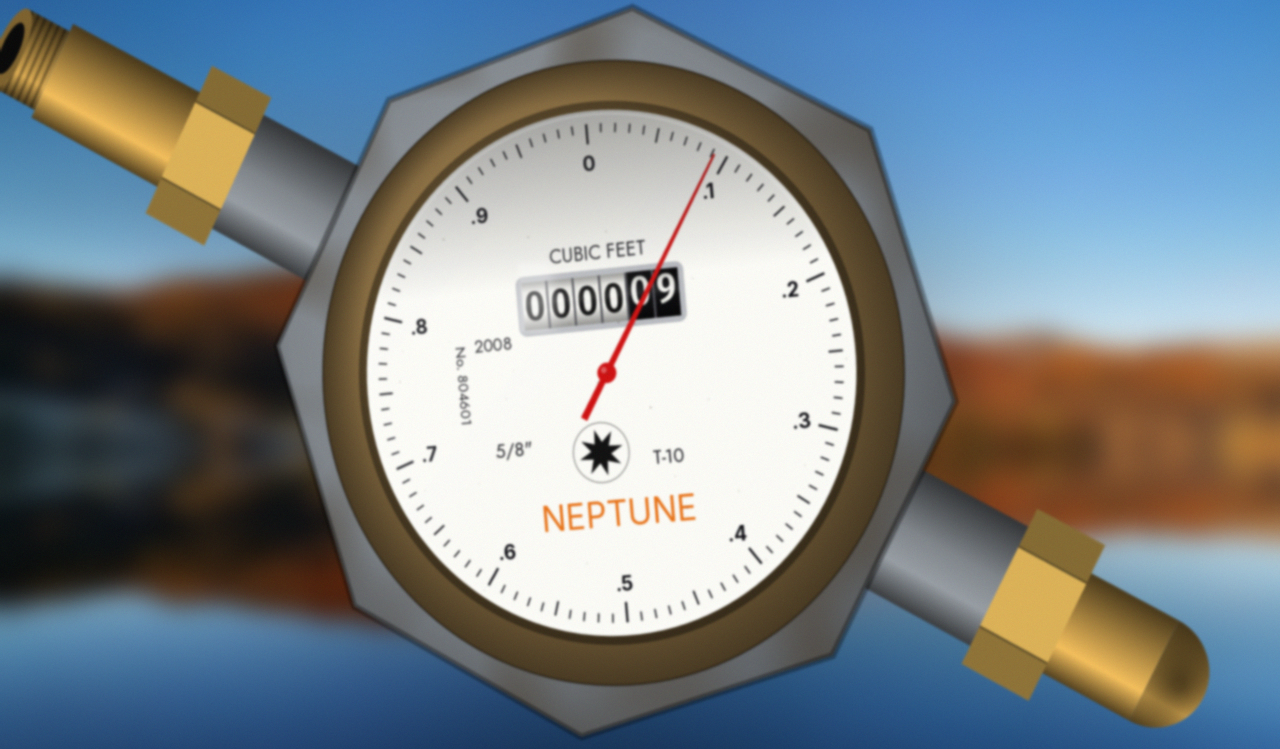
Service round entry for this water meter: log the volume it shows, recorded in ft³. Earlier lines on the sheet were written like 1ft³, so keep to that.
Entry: 9.09ft³
